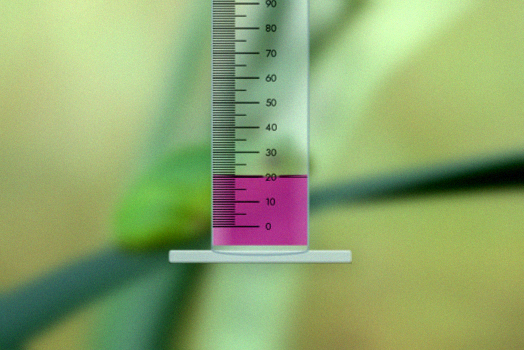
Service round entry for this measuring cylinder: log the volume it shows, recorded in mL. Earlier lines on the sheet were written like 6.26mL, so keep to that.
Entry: 20mL
